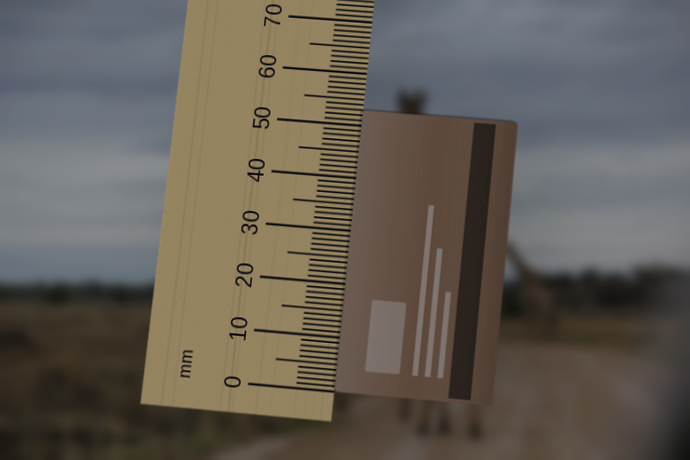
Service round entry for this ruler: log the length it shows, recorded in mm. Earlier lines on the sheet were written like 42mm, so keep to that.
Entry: 53mm
